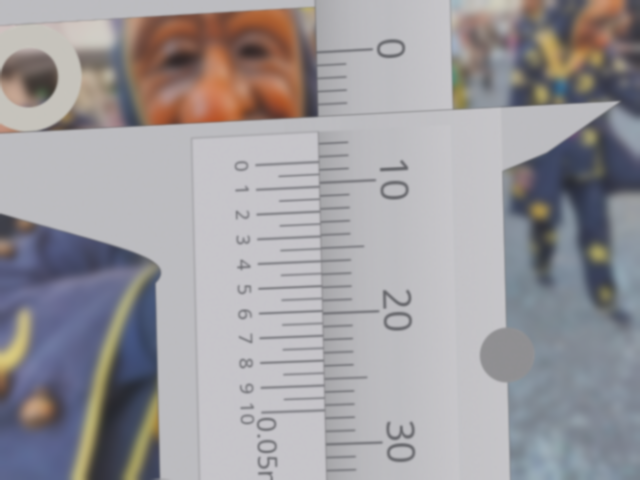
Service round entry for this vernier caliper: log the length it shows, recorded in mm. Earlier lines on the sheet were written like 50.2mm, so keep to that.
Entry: 8.4mm
